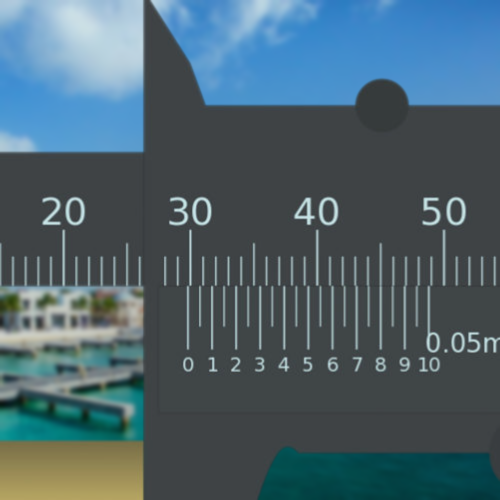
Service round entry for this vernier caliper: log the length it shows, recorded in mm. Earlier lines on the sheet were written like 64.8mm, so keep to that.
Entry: 29.8mm
